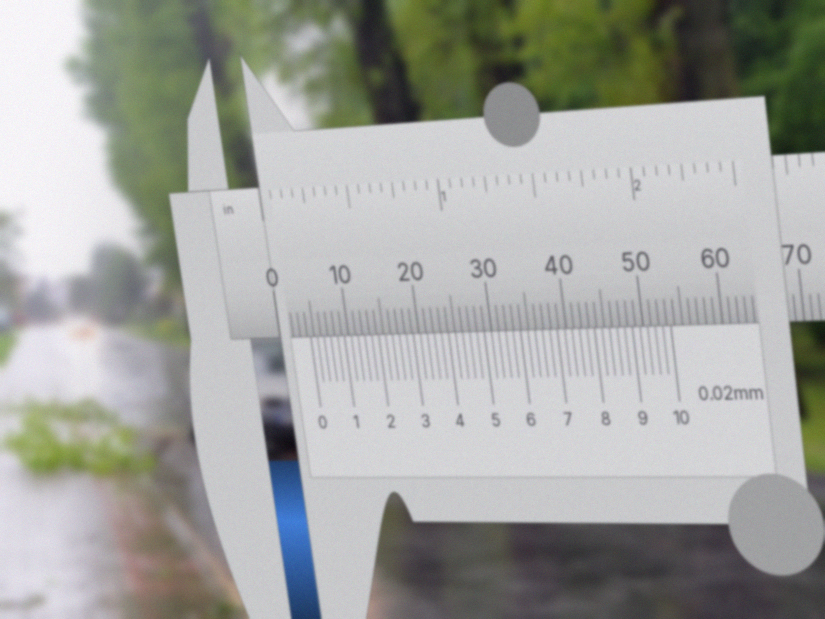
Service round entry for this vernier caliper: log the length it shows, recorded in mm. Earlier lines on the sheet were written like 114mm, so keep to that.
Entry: 4.5mm
